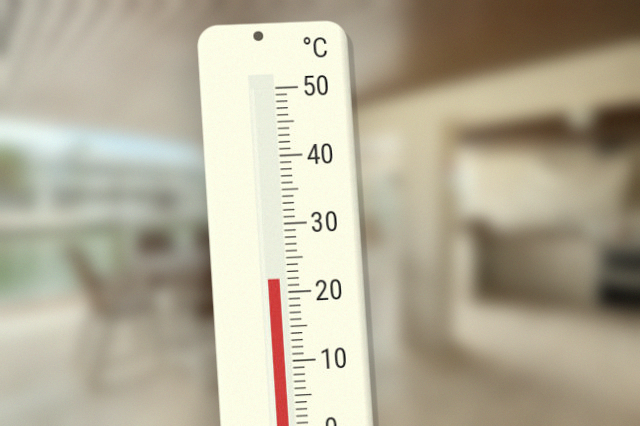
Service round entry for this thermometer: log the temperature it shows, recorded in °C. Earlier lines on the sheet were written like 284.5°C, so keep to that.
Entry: 22°C
